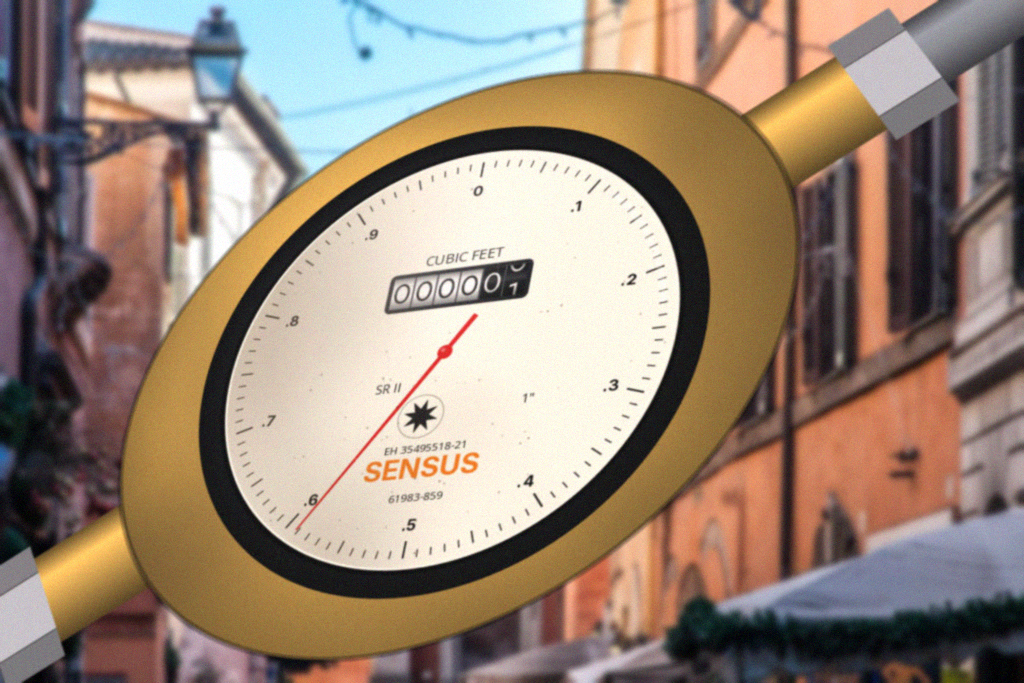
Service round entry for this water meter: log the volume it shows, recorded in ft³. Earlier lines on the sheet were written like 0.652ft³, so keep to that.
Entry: 0.59ft³
